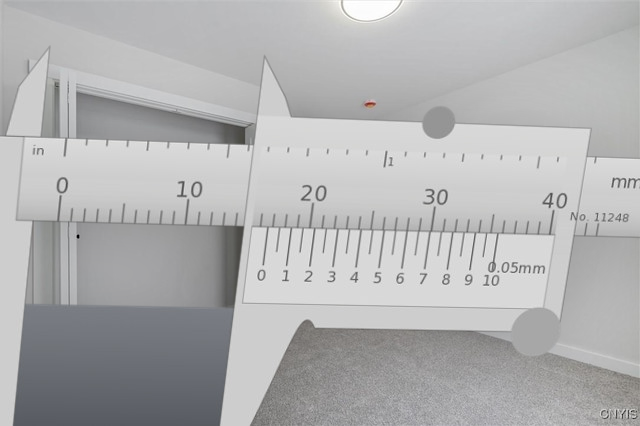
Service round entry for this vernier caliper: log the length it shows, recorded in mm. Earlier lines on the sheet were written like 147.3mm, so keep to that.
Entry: 16.6mm
